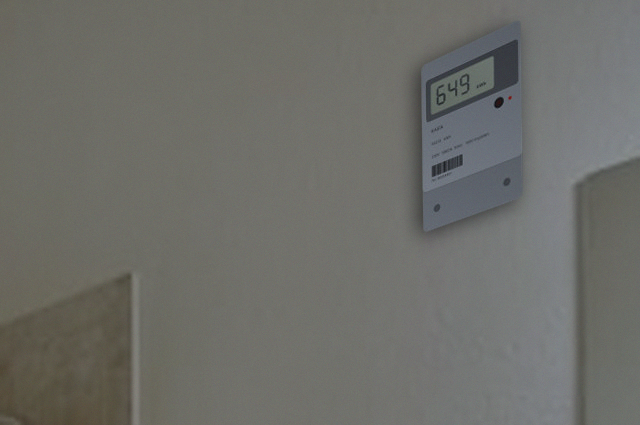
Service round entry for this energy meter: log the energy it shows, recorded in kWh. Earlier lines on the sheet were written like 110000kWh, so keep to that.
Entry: 649kWh
